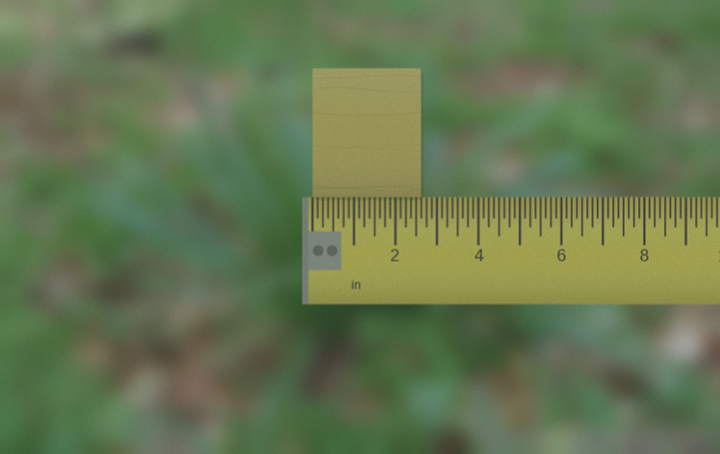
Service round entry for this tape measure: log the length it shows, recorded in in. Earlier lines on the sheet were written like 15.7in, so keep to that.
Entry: 2.625in
